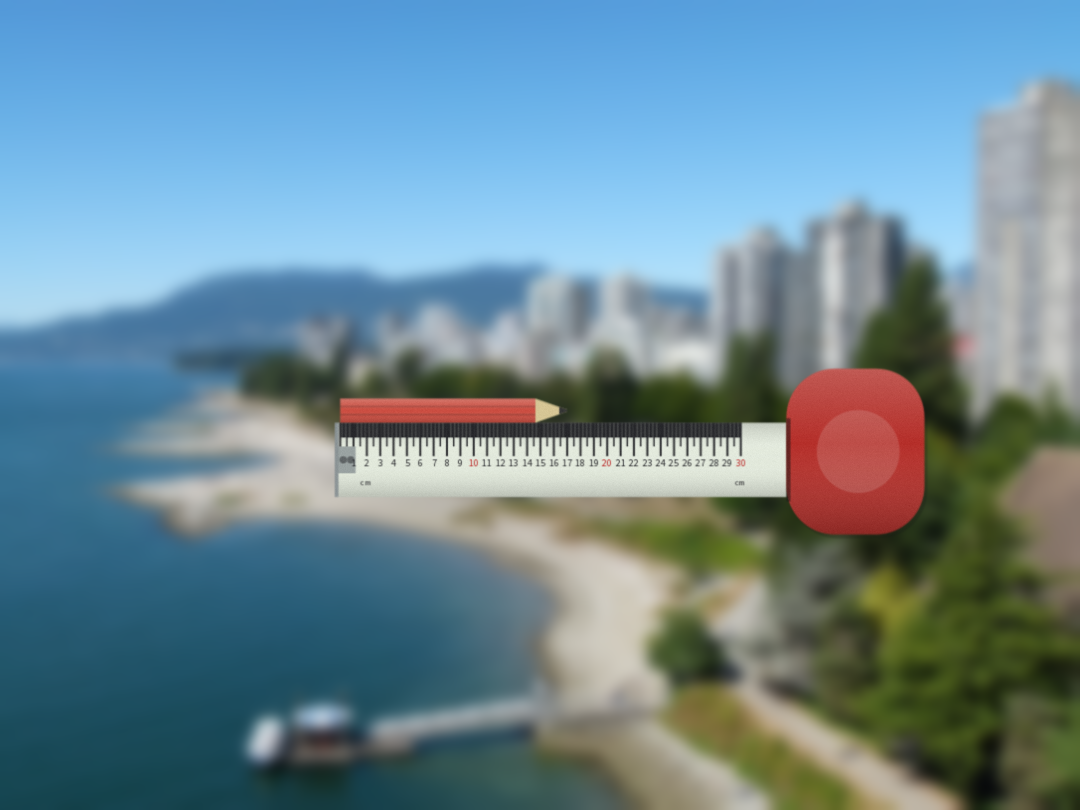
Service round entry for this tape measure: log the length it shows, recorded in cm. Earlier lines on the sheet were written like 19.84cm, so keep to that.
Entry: 17cm
